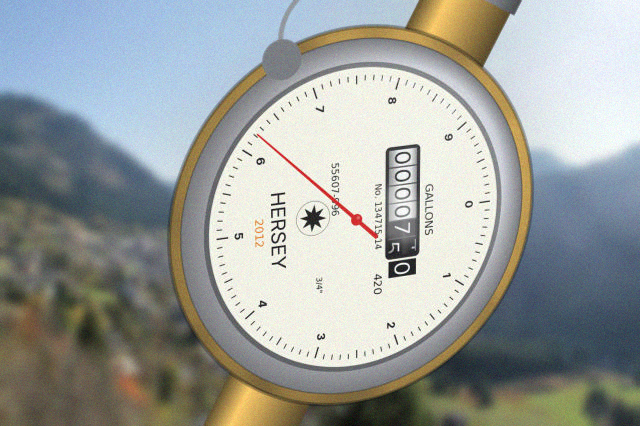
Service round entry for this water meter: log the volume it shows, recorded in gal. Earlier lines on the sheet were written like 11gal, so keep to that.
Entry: 746.2gal
